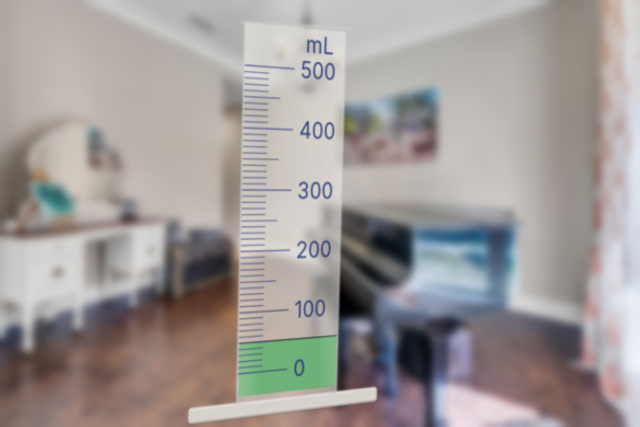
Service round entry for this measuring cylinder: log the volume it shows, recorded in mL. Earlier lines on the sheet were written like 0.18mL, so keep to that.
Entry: 50mL
